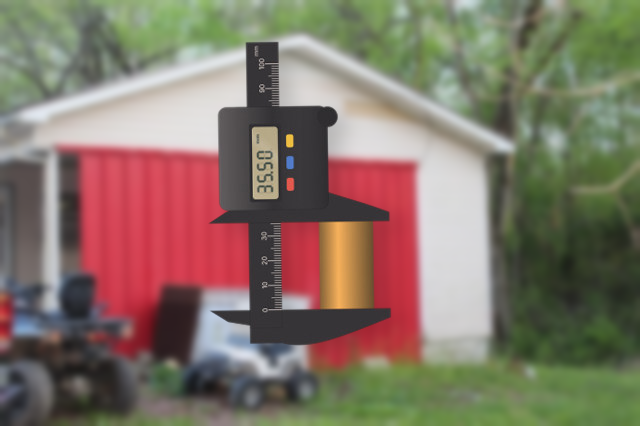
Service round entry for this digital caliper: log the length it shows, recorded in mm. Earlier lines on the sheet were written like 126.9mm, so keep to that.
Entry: 35.50mm
